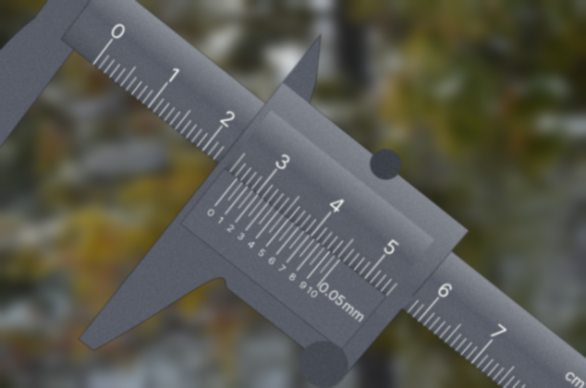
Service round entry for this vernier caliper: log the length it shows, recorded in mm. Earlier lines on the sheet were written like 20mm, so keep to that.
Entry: 26.4mm
